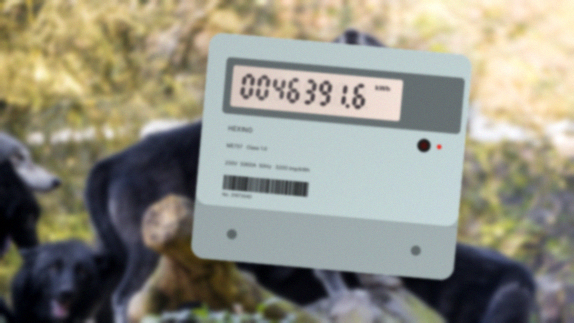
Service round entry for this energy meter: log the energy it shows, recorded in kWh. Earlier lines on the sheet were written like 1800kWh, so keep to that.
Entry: 46391.6kWh
